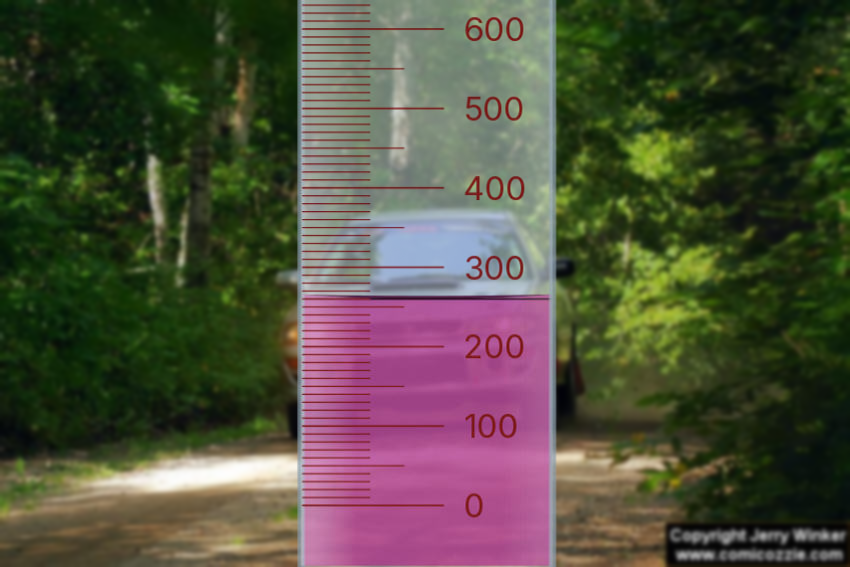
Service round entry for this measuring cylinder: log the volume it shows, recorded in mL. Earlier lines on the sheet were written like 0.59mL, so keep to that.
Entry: 260mL
